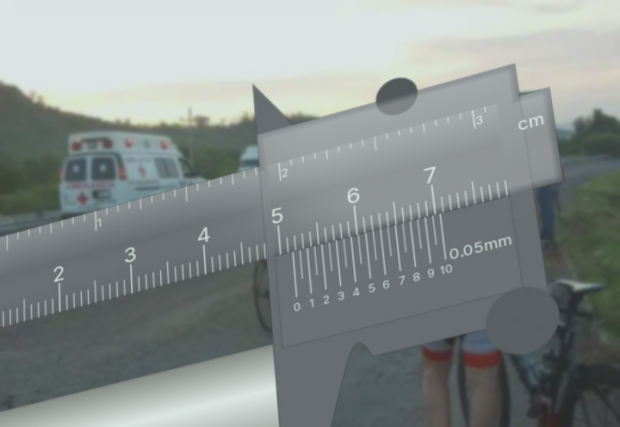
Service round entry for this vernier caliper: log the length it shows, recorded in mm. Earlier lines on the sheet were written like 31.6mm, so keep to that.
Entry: 51.6mm
